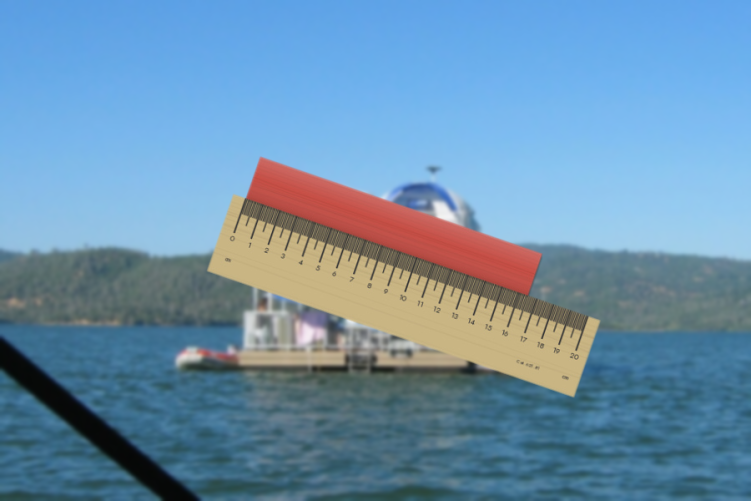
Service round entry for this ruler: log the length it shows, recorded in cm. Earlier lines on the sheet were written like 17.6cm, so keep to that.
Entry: 16.5cm
